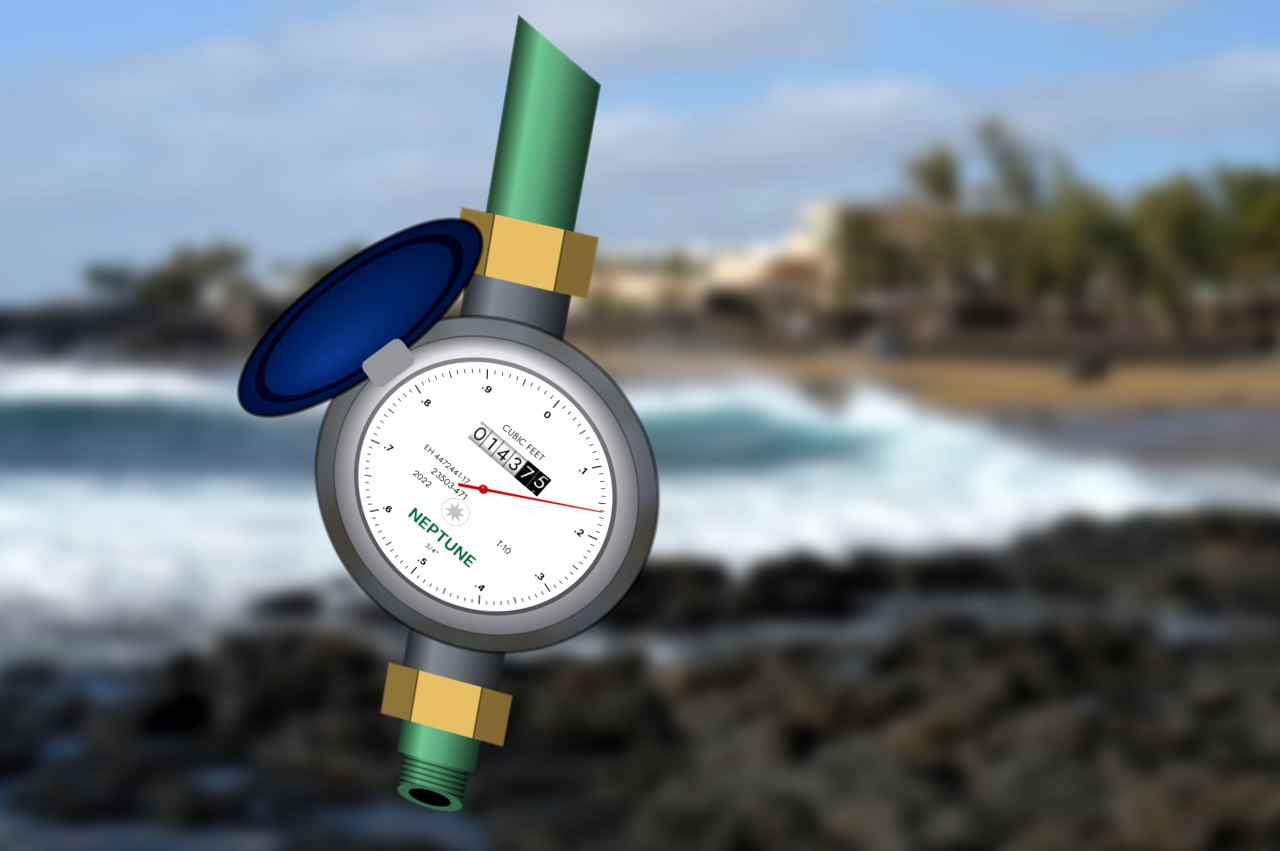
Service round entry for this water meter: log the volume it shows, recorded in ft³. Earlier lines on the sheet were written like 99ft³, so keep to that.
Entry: 14375.16ft³
